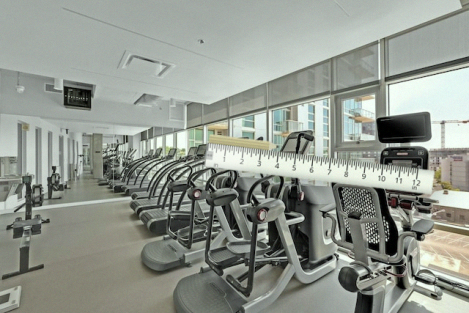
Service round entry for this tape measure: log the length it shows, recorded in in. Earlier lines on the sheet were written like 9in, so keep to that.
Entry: 4in
